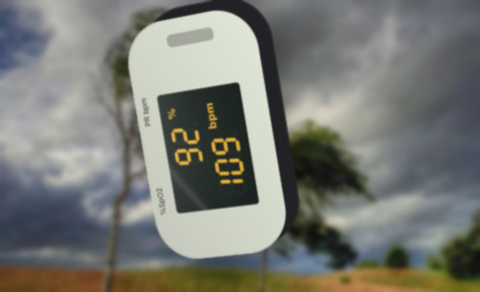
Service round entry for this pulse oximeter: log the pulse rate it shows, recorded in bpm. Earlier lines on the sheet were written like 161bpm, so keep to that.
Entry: 109bpm
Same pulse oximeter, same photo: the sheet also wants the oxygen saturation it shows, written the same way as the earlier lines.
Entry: 92%
